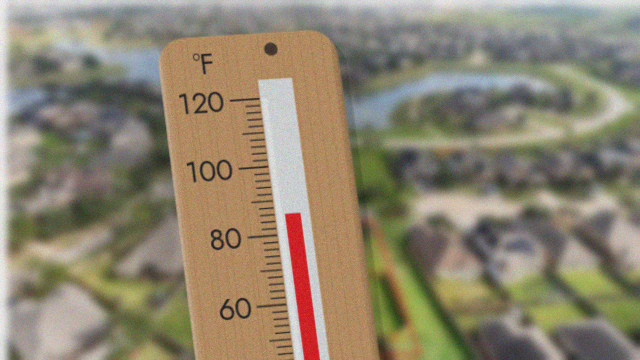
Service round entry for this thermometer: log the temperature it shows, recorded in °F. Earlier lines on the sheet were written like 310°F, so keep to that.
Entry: 86°F
